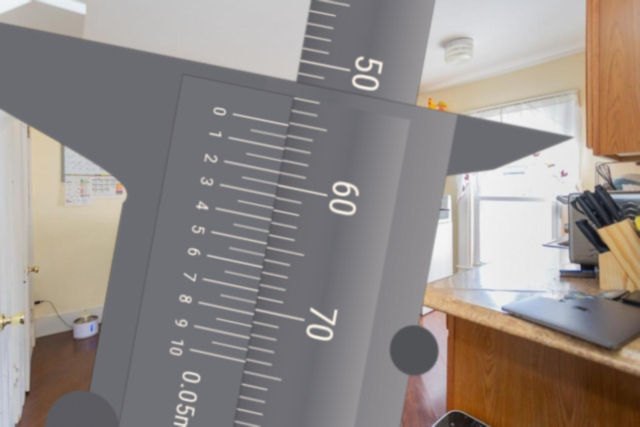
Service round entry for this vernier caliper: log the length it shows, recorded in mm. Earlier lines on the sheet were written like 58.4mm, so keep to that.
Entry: 55.2mm
